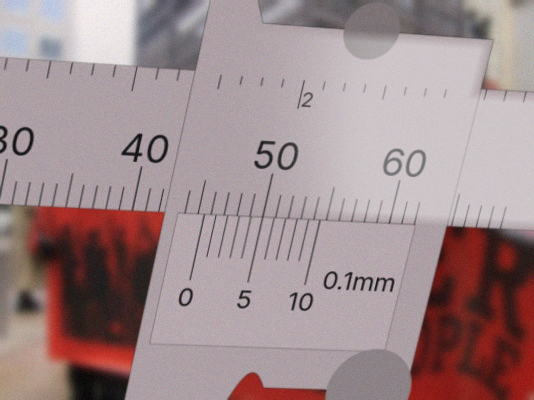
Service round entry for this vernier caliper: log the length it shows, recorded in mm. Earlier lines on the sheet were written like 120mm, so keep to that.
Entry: 45.5mm
